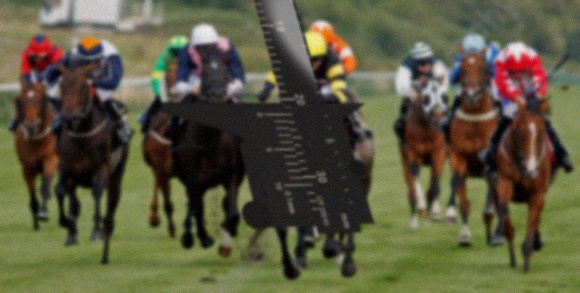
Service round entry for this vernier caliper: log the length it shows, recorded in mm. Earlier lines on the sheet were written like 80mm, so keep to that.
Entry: 22.0mm
